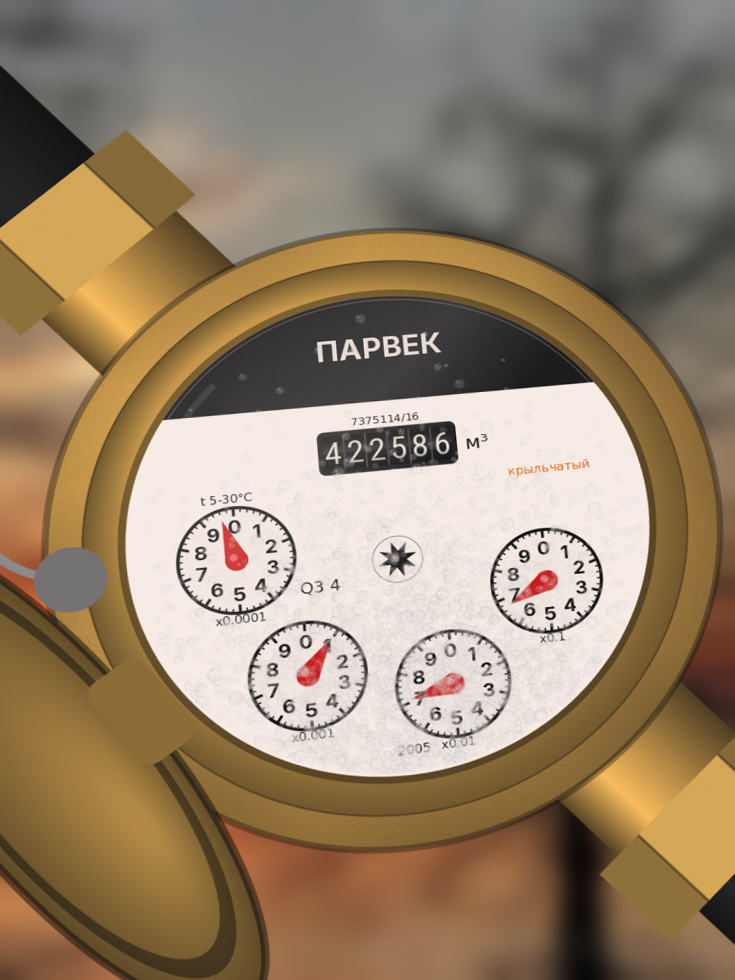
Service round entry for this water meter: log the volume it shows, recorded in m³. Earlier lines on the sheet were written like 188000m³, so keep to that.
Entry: 422586.6709m³
